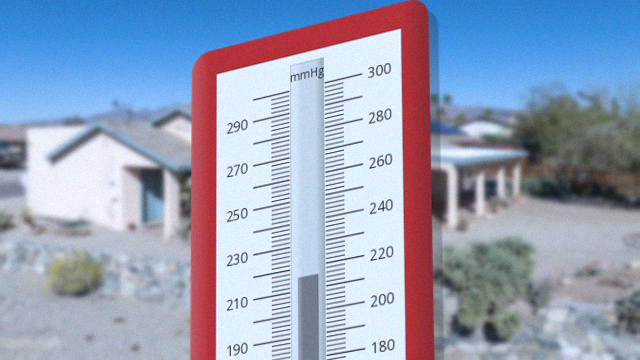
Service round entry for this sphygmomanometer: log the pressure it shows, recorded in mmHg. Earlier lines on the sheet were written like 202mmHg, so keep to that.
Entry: 216mmHg
